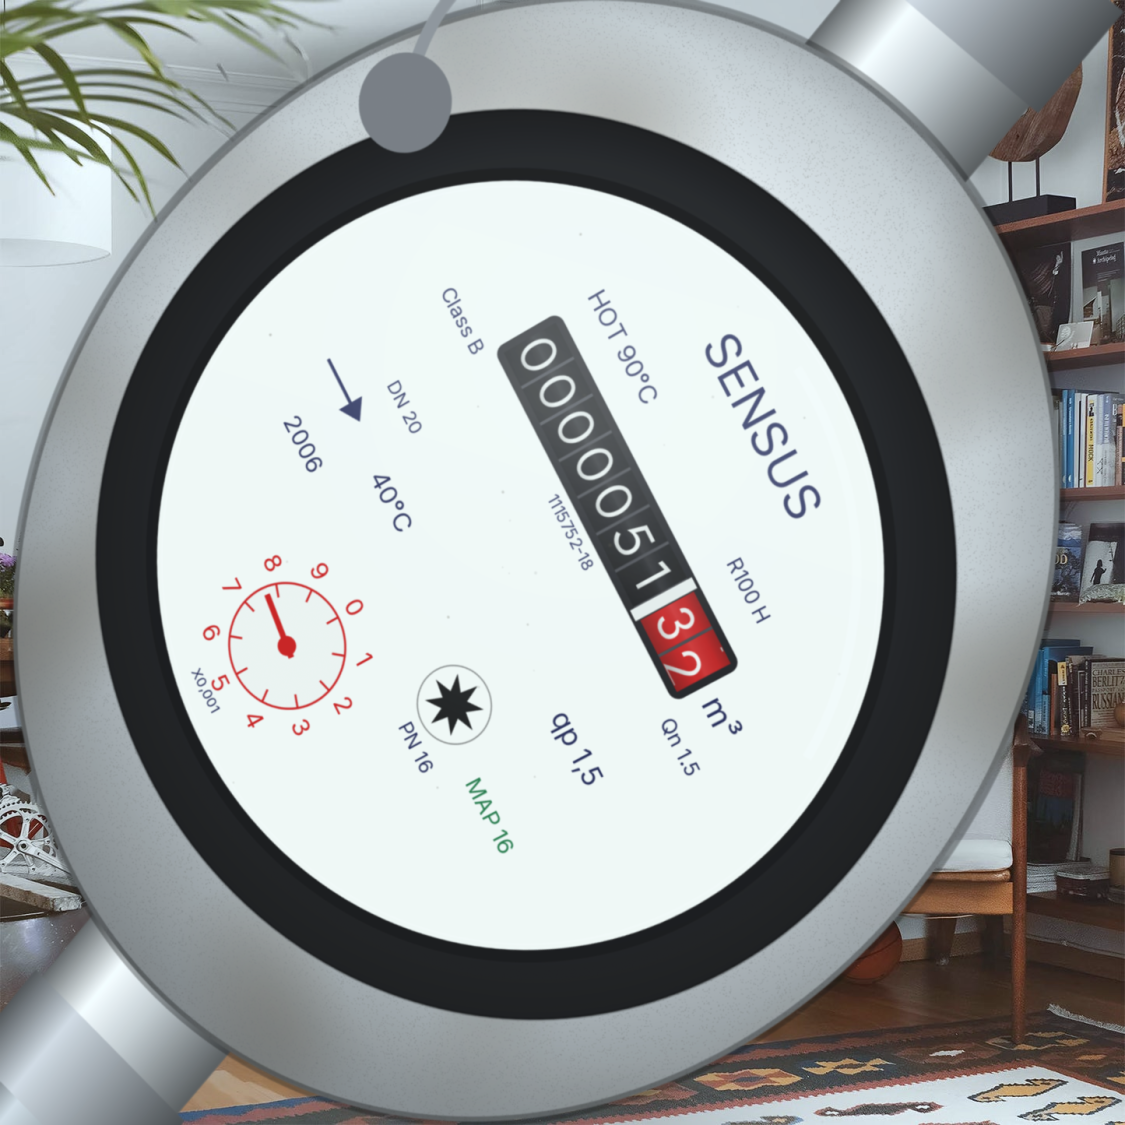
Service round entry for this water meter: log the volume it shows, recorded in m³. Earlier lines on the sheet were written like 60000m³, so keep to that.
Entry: 51.317m³
